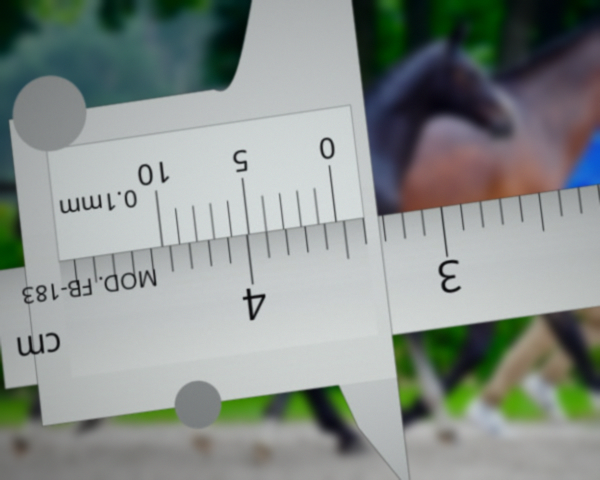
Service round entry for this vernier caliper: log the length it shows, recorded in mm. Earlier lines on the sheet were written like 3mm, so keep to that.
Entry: 35.4mm
